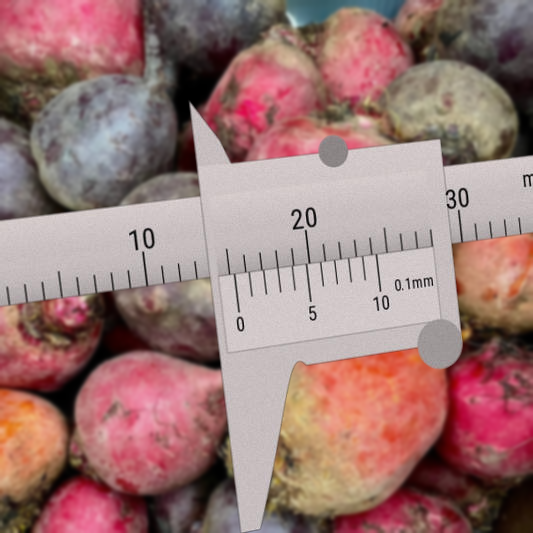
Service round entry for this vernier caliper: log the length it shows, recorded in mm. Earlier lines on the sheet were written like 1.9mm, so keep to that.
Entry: 15.3mm
